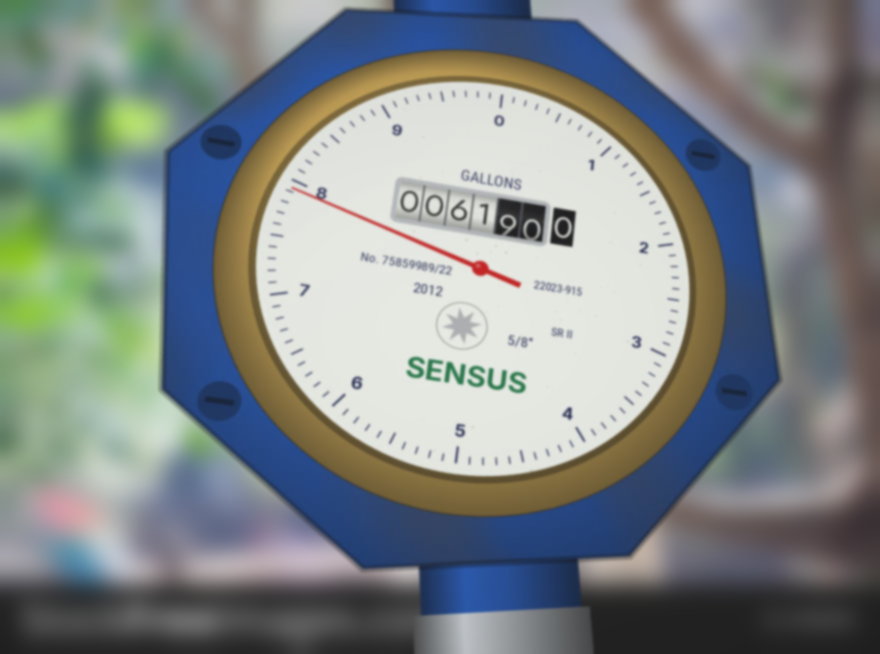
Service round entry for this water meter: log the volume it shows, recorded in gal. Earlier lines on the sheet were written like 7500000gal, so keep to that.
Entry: 61897.9gal
